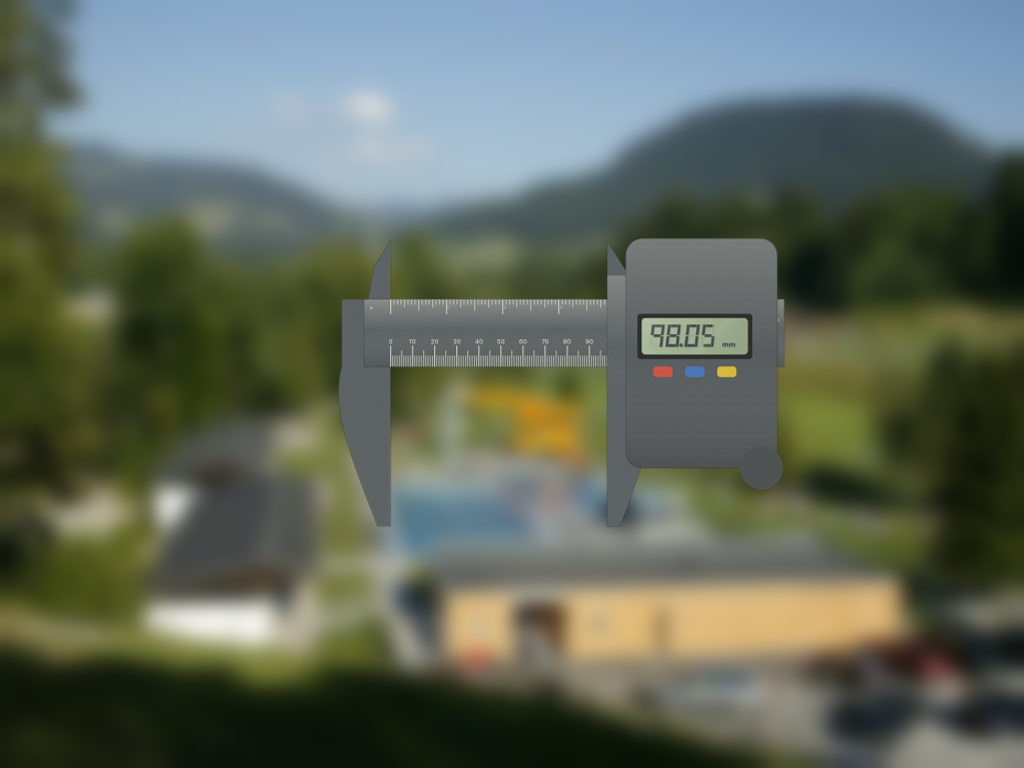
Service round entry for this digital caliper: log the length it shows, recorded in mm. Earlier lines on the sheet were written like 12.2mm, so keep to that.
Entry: 98.05mm
